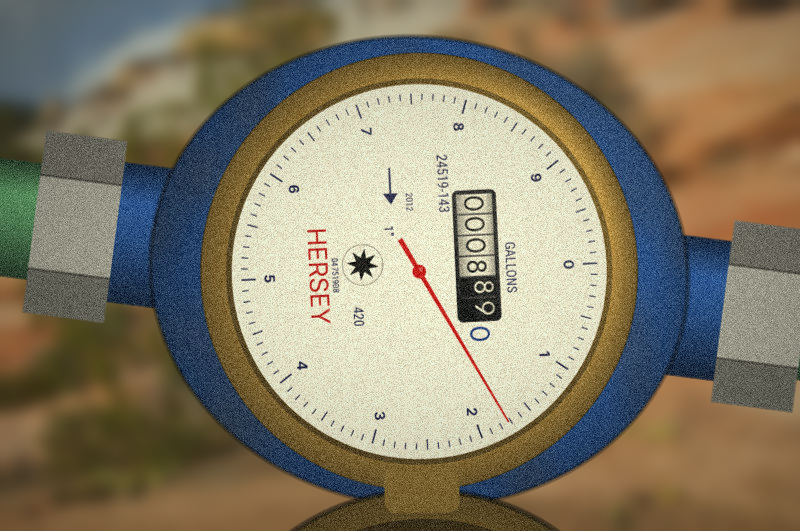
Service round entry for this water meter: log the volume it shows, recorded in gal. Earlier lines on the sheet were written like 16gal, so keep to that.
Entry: 8891.7gal
